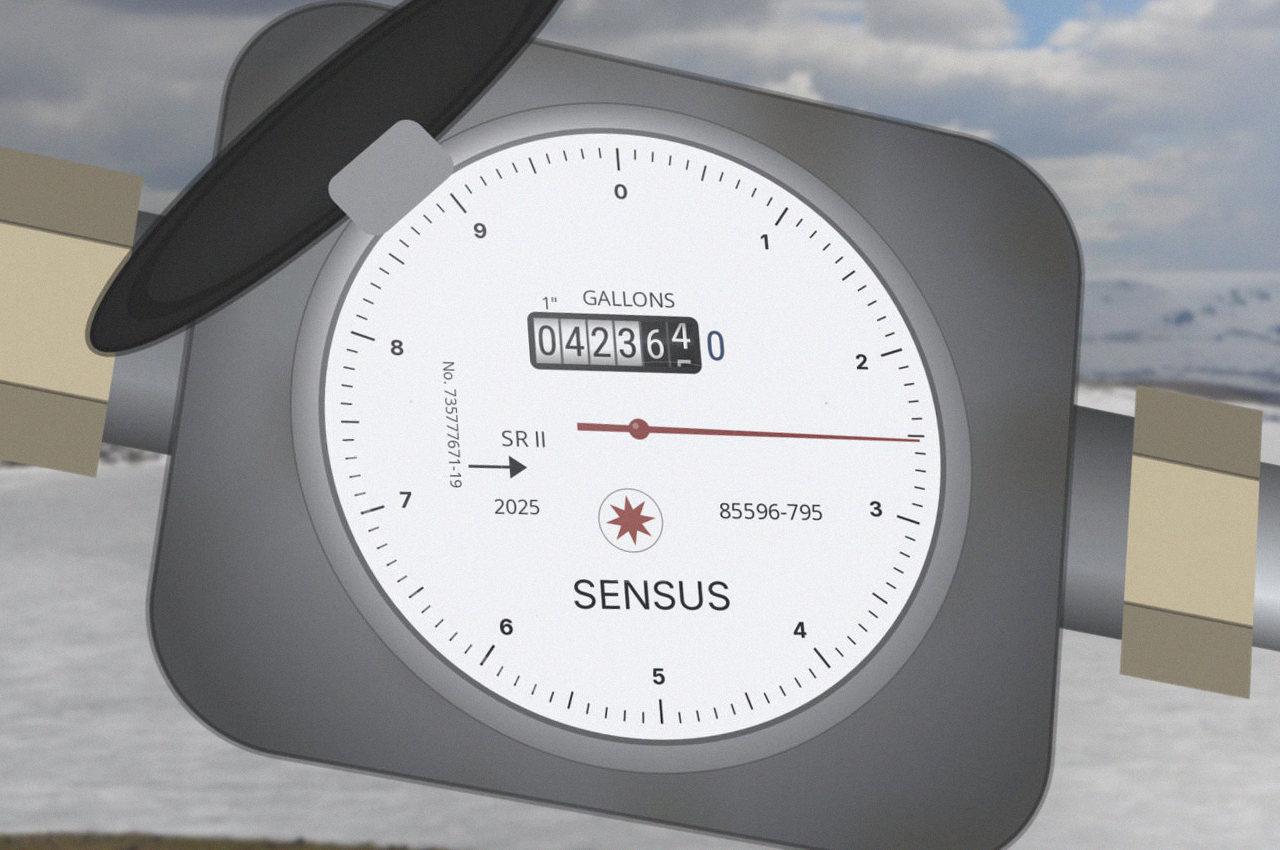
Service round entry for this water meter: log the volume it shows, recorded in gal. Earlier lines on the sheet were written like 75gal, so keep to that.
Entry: 423642.5gal
